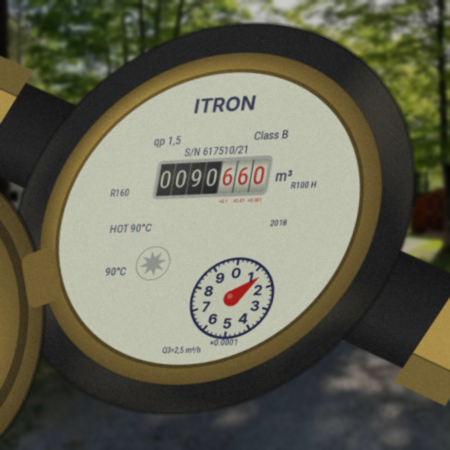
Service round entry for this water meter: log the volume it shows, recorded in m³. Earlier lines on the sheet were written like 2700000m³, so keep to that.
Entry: 90.6601m³
